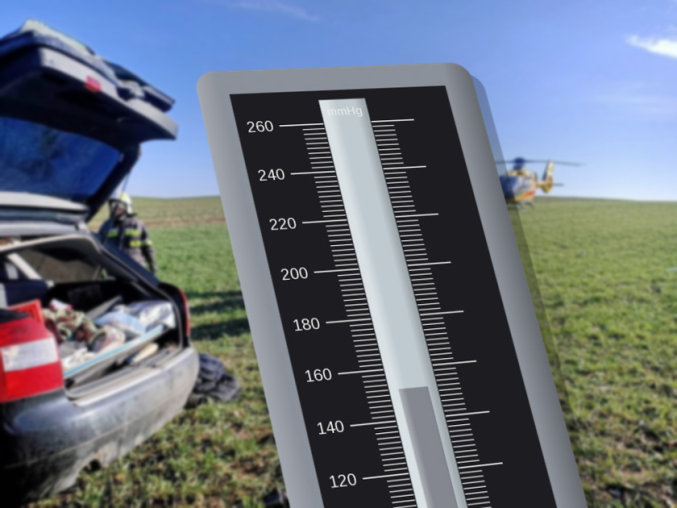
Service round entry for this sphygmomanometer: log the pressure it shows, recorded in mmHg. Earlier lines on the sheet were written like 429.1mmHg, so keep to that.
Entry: 152mmHg
